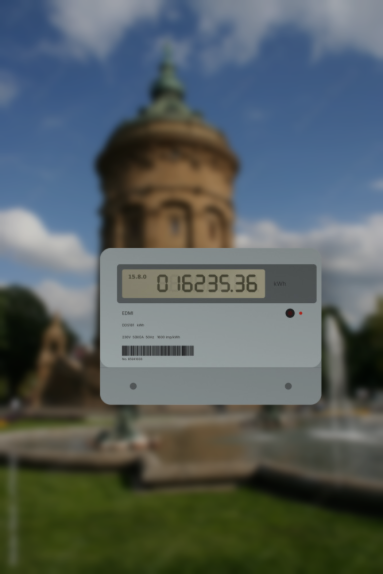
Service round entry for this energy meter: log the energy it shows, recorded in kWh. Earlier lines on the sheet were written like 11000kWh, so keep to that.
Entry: 16235.36kWh
